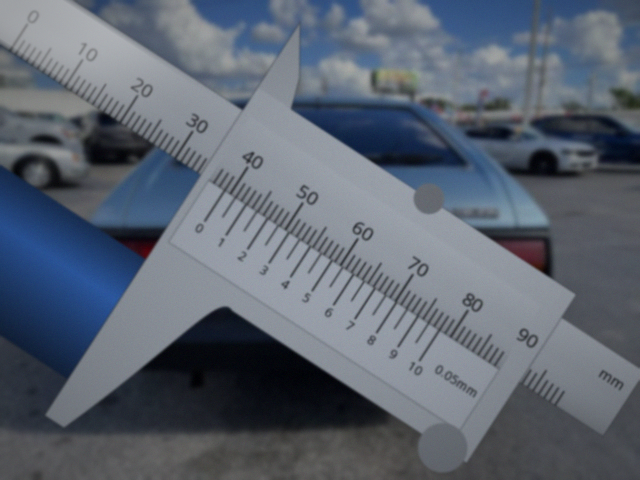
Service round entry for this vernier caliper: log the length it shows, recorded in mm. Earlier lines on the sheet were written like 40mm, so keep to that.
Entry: 39.0mm
